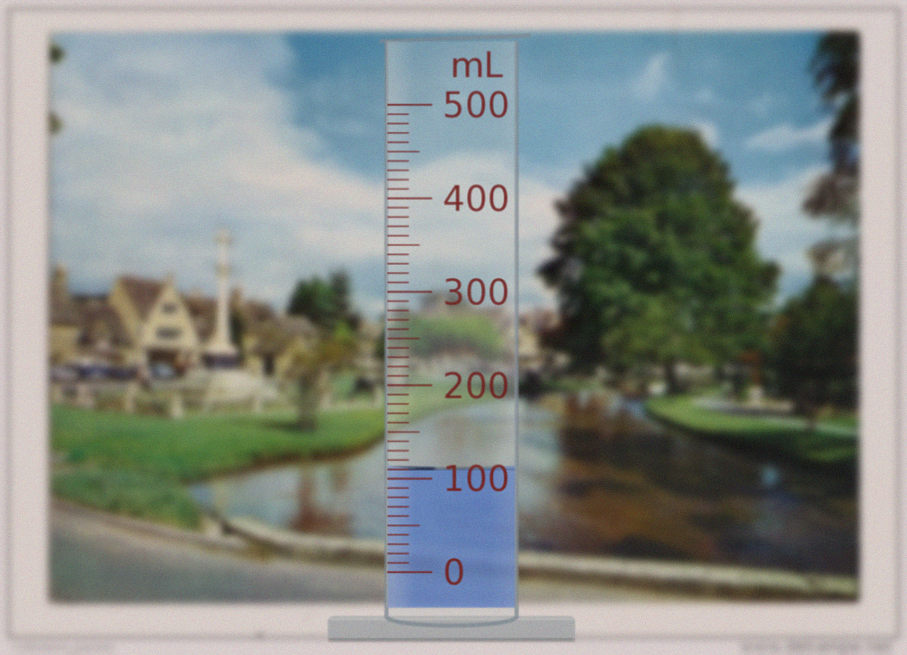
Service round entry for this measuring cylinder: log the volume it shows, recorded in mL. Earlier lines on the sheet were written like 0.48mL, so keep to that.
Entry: 110mL
